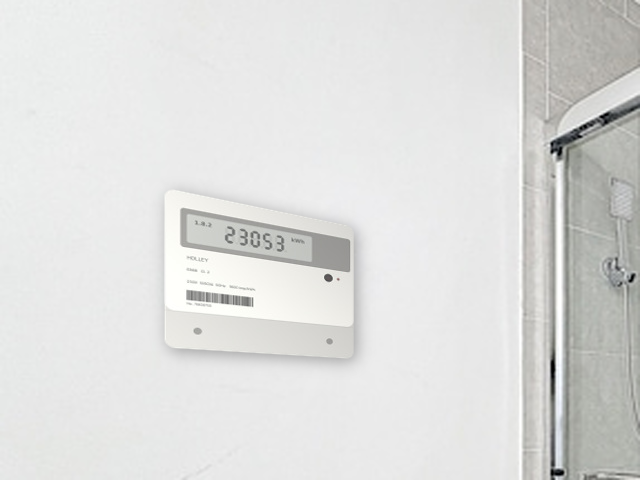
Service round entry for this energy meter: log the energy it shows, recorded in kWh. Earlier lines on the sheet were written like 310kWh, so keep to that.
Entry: 23053kWh
